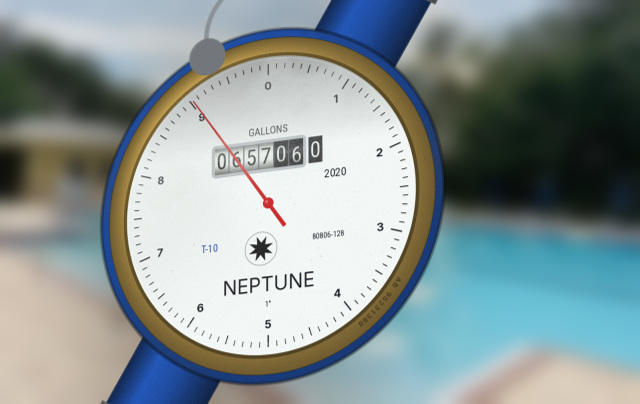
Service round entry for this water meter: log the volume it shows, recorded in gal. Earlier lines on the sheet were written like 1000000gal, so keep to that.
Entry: 657059.0gal
